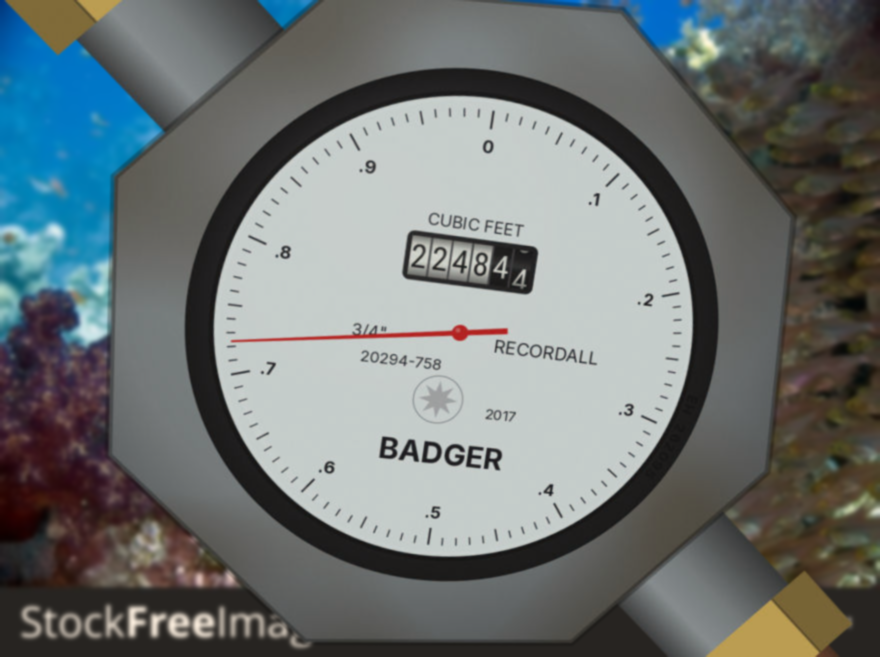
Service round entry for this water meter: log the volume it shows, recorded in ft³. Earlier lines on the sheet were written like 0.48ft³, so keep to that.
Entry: 224843.72ft³
